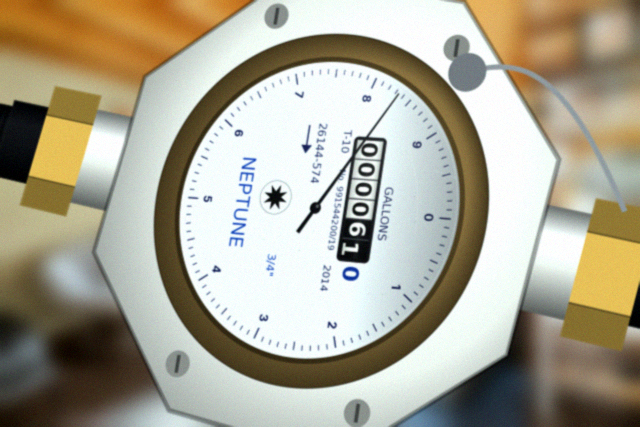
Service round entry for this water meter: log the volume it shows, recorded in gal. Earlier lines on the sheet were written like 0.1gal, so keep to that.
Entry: 608.3gal
